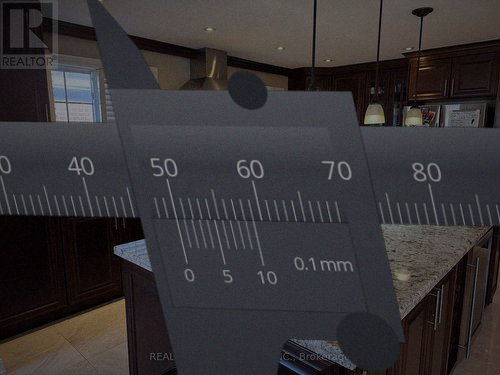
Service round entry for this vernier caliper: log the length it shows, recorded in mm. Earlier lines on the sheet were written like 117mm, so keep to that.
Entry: 50.0mm
